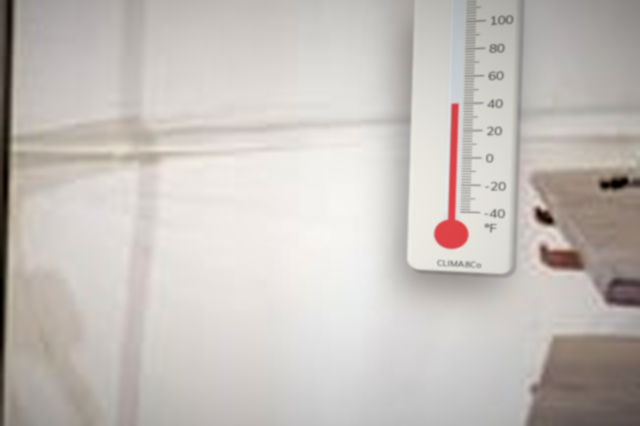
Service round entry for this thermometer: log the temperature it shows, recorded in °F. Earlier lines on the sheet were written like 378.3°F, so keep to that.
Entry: 40°F
